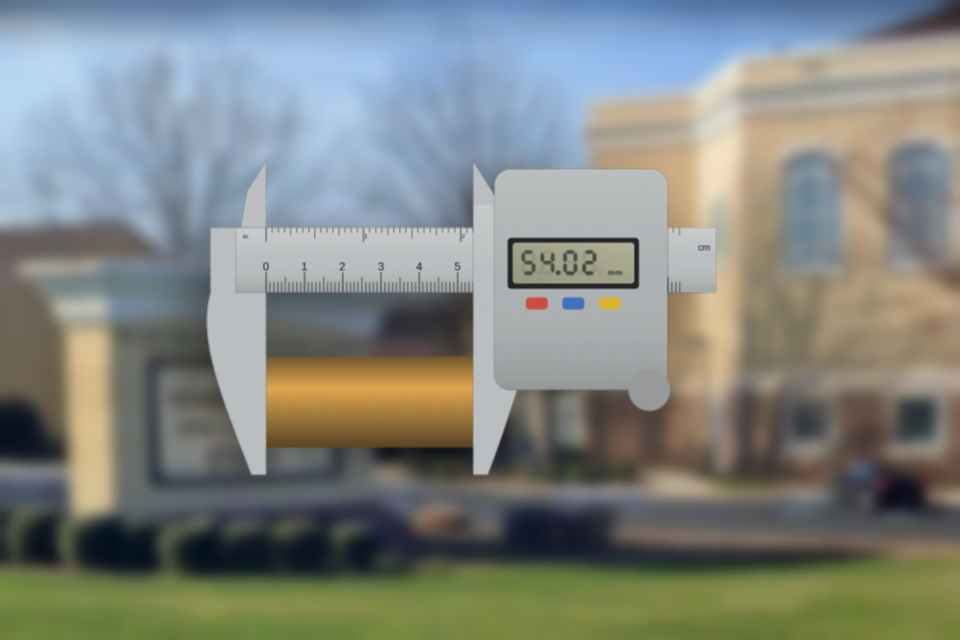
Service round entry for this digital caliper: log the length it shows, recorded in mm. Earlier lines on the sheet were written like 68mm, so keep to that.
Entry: 54.02mm
